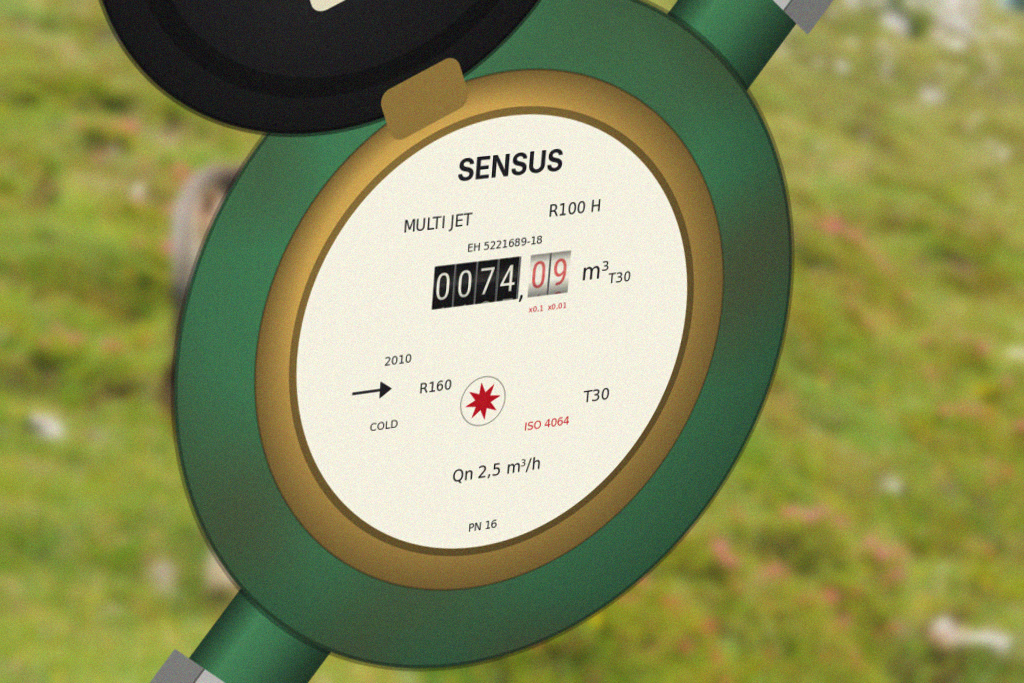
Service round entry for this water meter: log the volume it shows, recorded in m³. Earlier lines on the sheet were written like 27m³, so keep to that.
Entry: 74.09m³
